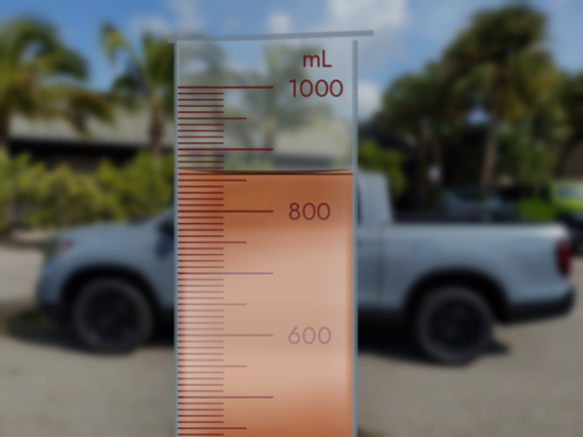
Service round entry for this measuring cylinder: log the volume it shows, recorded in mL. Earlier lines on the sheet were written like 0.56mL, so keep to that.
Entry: 860mL
